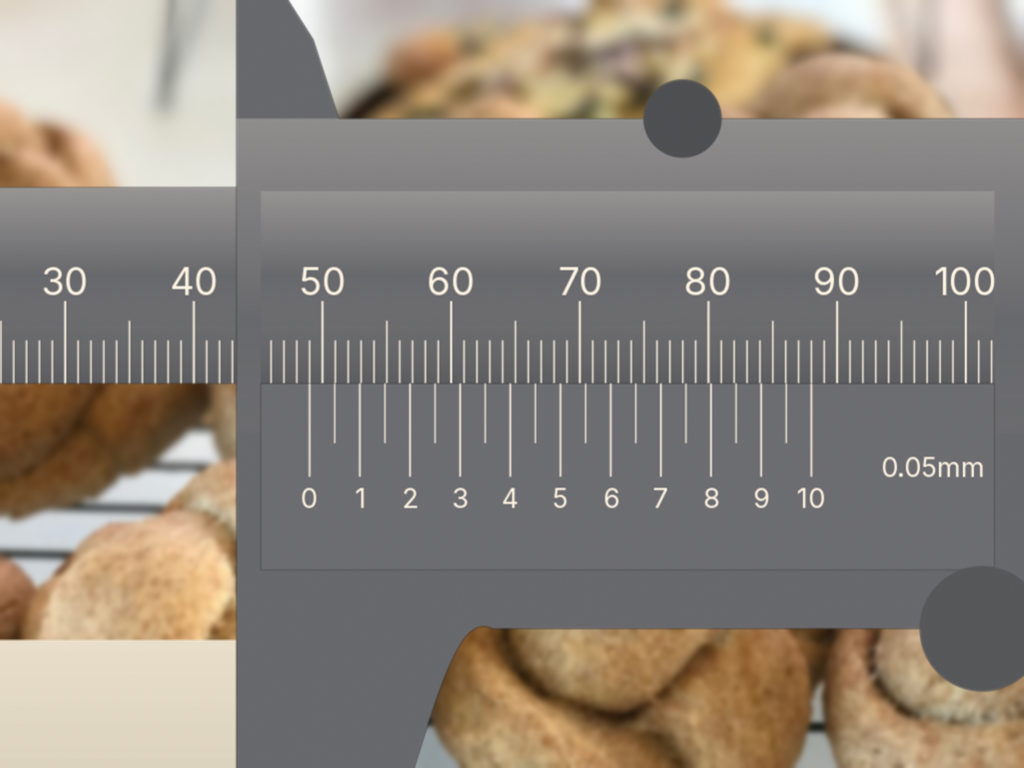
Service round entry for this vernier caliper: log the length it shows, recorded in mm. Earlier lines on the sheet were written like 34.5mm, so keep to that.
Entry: 49.0mm
